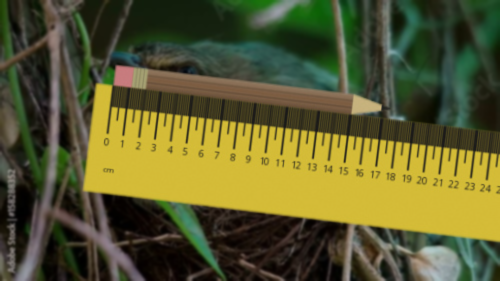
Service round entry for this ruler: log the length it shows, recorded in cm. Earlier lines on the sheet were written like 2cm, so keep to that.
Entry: 17.5cm
